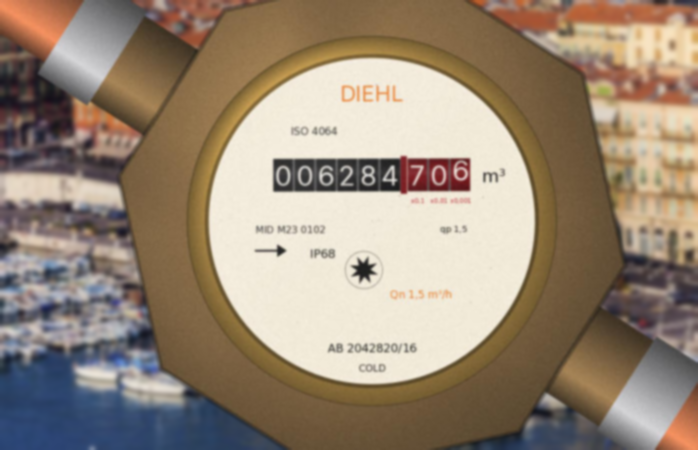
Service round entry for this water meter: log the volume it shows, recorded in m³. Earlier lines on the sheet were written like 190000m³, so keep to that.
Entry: 6284.706m³
